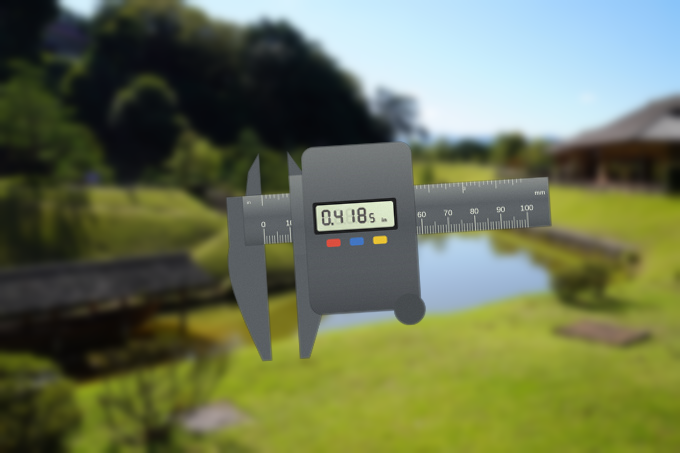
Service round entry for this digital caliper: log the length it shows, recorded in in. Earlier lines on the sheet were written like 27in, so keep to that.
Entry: 0.4185in
